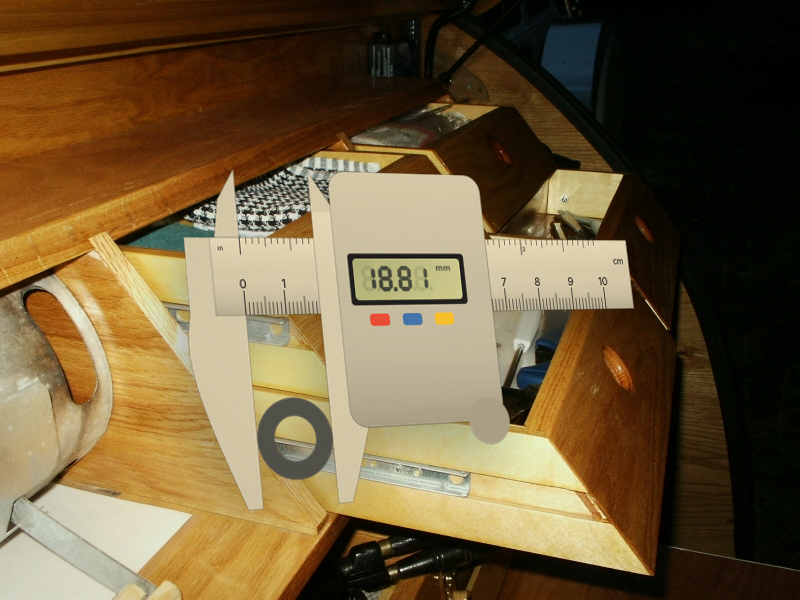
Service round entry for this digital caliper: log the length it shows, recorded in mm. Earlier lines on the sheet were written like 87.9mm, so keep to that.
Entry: 18.81mm
